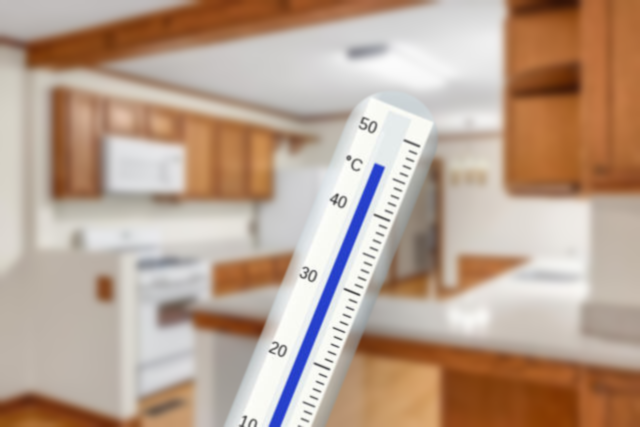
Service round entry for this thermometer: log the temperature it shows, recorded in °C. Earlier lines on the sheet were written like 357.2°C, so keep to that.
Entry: 46°C
